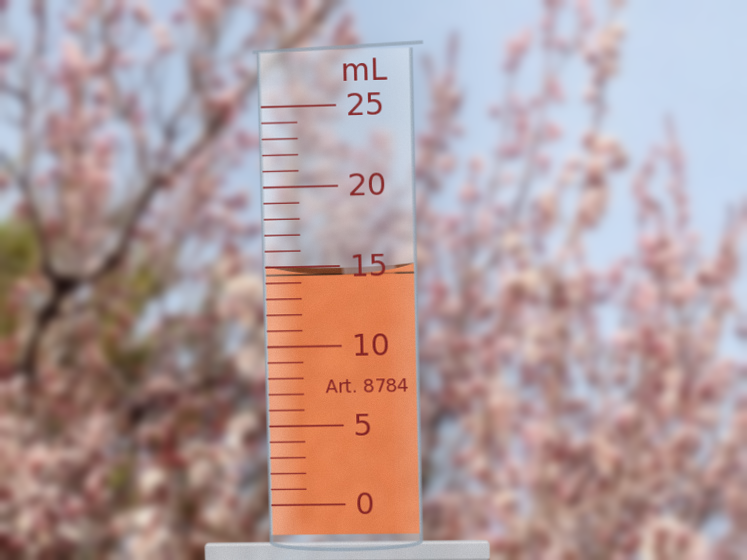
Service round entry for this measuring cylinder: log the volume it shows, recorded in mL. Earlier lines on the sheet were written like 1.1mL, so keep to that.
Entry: 14.5mL
